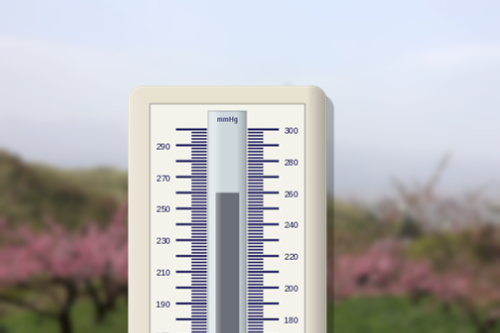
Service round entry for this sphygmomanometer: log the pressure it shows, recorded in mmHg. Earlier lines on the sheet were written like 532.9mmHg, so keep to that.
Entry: 260mmHg
